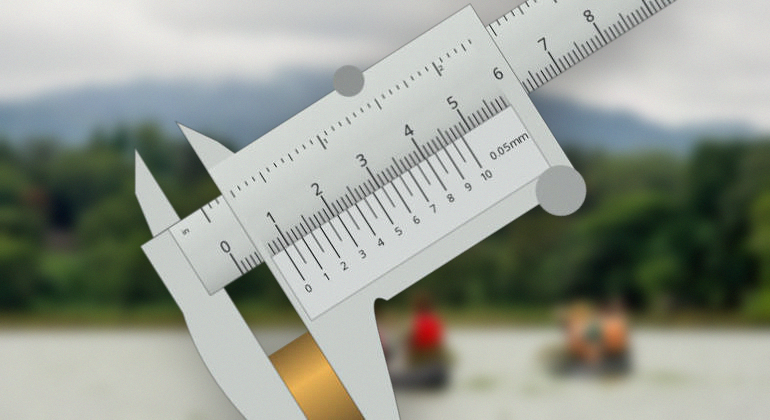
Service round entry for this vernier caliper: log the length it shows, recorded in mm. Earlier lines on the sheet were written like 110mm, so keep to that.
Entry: 9.0mm
